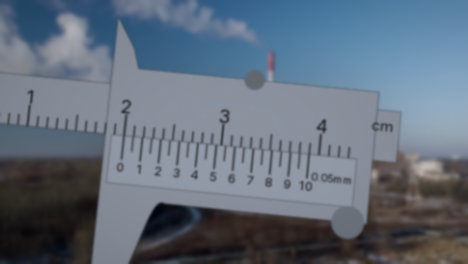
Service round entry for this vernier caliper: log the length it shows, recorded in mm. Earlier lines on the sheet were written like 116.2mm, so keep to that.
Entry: 20.0mm
